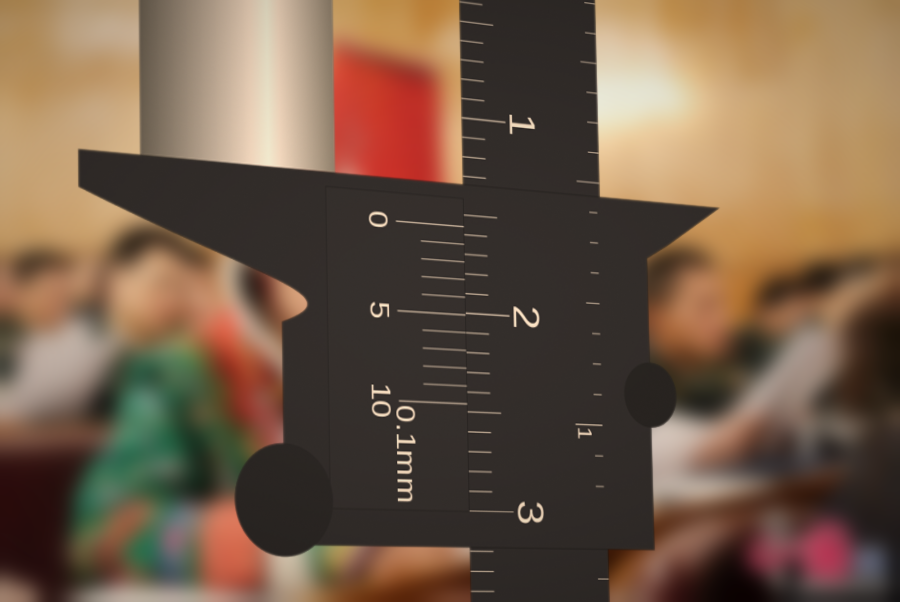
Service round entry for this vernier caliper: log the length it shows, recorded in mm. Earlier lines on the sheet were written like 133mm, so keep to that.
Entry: 15.6mm
